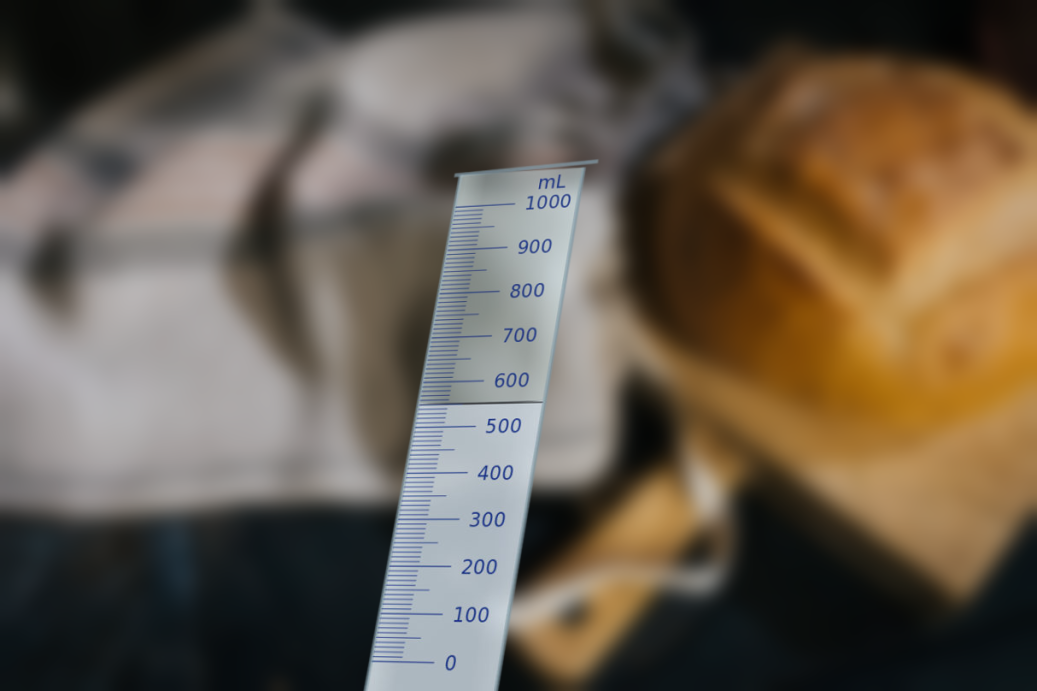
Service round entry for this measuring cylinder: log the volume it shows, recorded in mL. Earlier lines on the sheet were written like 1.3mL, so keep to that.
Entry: 550mL
